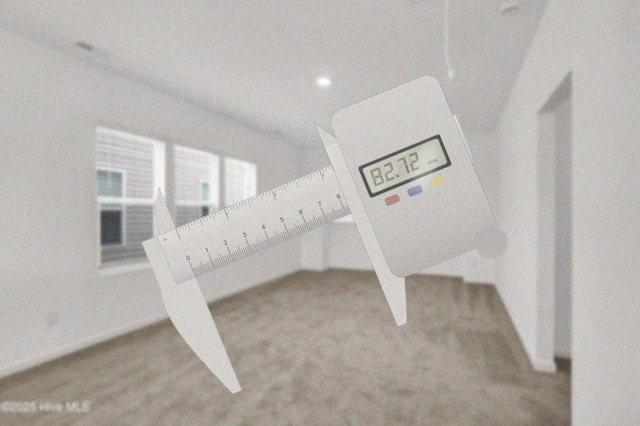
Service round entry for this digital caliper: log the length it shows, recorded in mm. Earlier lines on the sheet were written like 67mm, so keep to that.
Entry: 82.72mm
